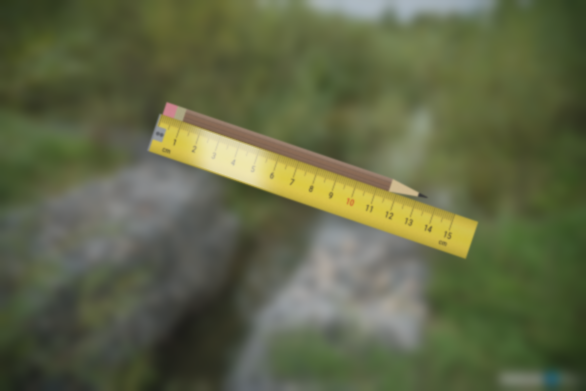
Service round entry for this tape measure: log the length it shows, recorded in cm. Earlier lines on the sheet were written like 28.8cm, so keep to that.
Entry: 13.5cm
